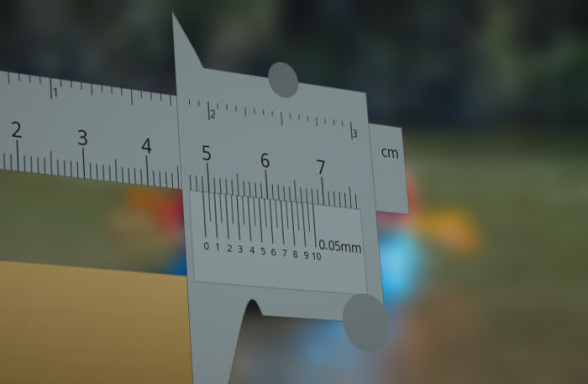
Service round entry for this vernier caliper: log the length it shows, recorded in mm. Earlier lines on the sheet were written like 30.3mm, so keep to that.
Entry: 49.0mm
